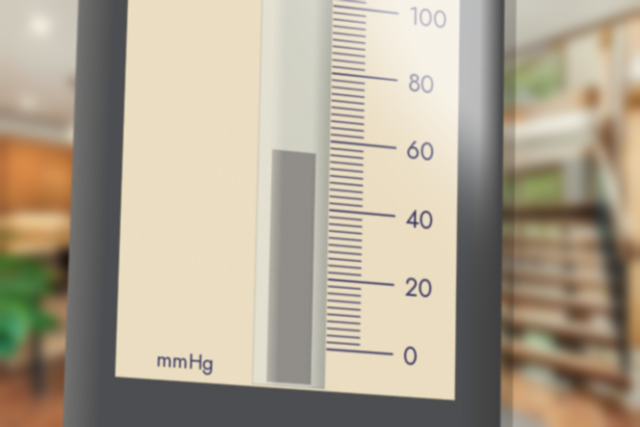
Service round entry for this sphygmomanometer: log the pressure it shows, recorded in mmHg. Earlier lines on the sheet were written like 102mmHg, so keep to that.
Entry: 56mmHg
